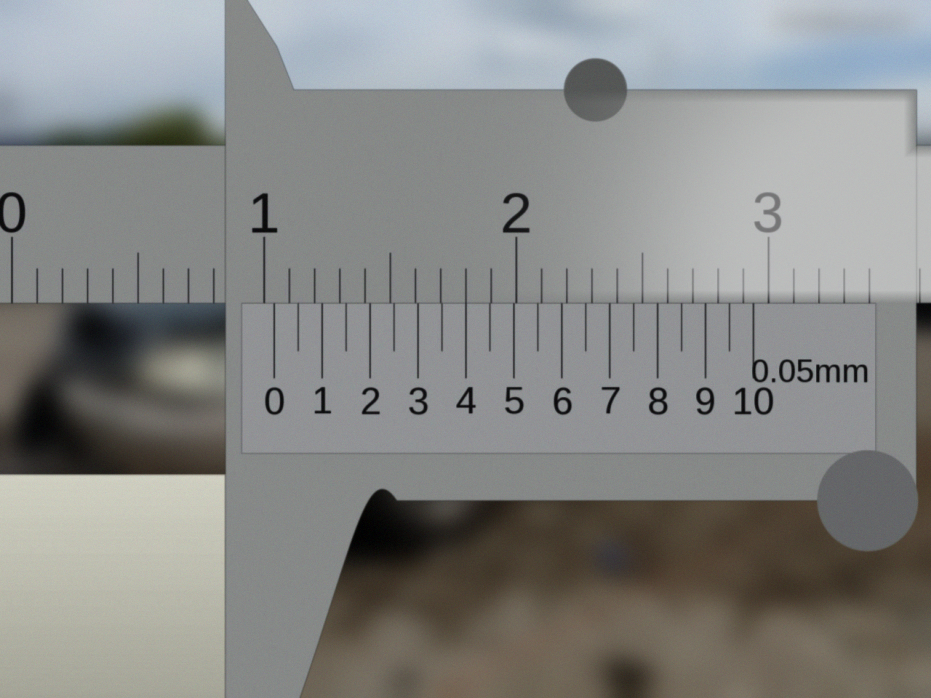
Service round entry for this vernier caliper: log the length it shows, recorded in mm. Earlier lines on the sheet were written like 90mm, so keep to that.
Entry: 10.40mm
